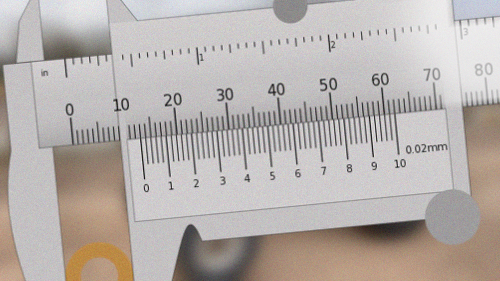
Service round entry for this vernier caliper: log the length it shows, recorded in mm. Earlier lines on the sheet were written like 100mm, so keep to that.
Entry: 13.0mm
